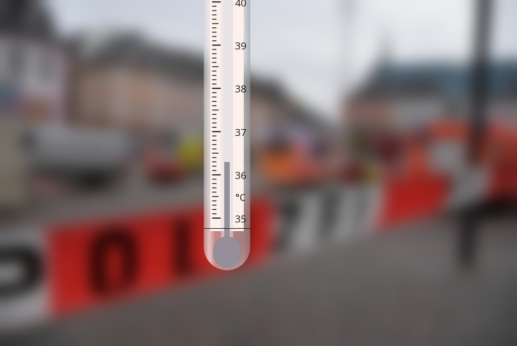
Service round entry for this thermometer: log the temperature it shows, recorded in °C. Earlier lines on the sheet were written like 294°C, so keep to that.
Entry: 36.3°C
